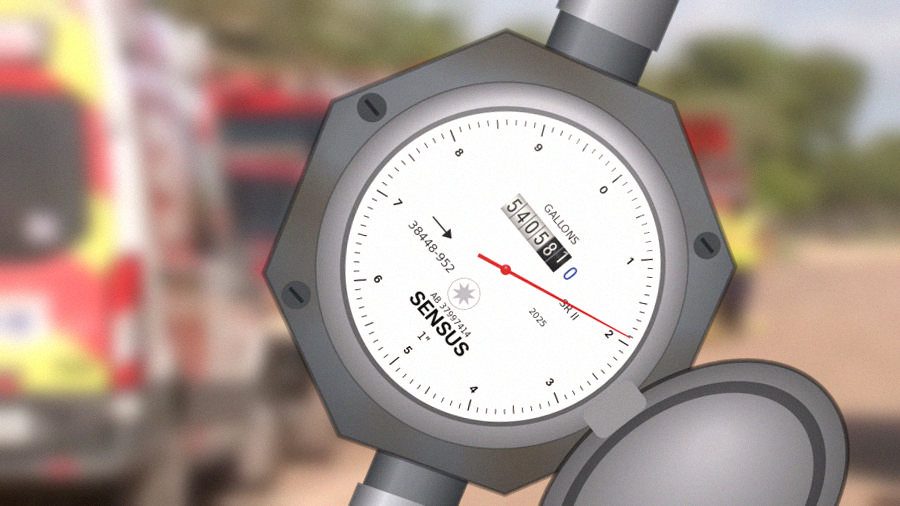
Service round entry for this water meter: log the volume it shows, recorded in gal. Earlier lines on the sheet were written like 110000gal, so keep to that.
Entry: 5405811.9gal
